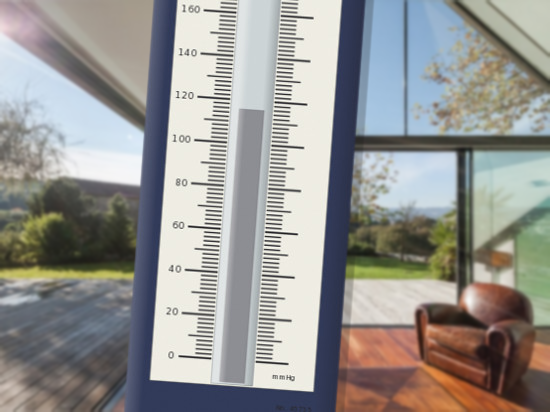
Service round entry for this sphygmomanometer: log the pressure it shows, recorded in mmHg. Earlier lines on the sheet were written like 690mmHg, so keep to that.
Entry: 116mmHg
